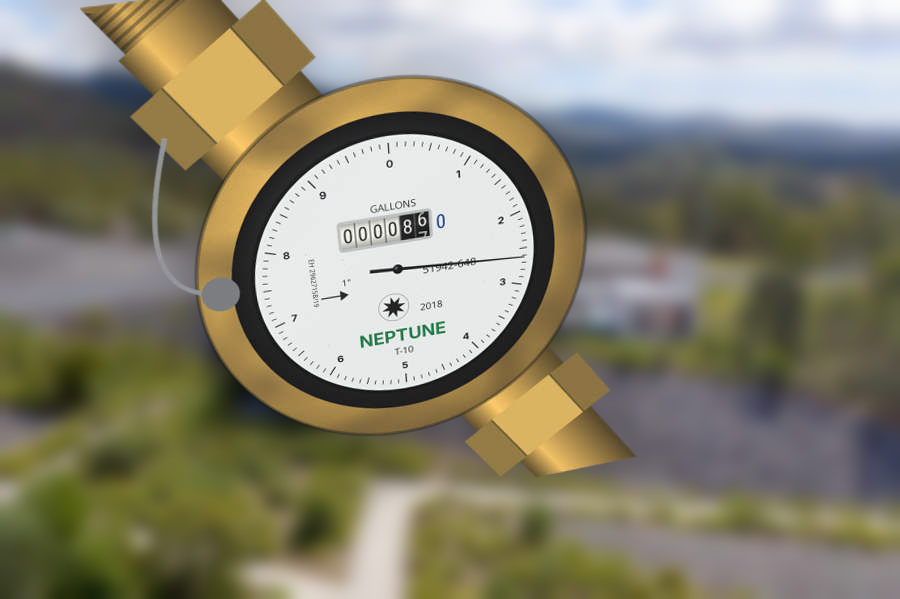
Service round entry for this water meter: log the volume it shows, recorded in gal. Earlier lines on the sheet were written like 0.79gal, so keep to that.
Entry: 862.6gal
